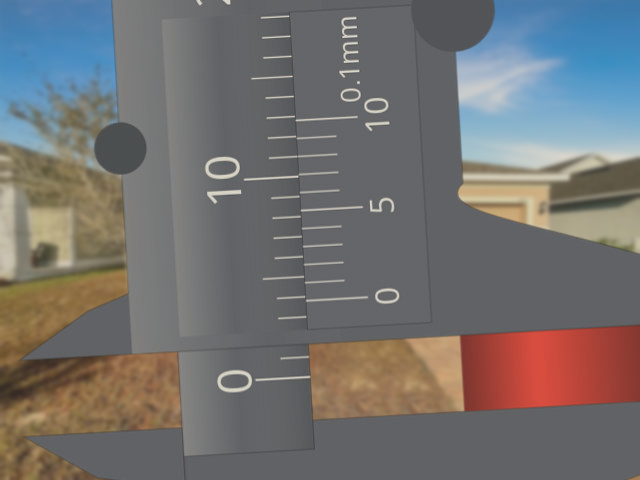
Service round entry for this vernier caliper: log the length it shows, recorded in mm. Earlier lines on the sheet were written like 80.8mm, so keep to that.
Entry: 3.8mm
